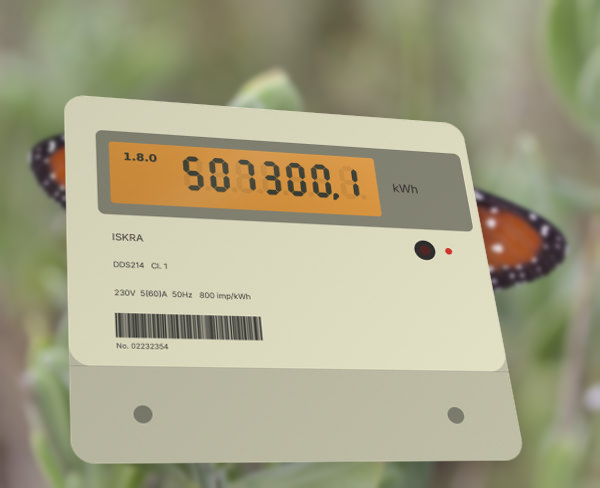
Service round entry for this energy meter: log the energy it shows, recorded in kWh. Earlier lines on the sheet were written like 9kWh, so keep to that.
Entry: 507300.1kWh
